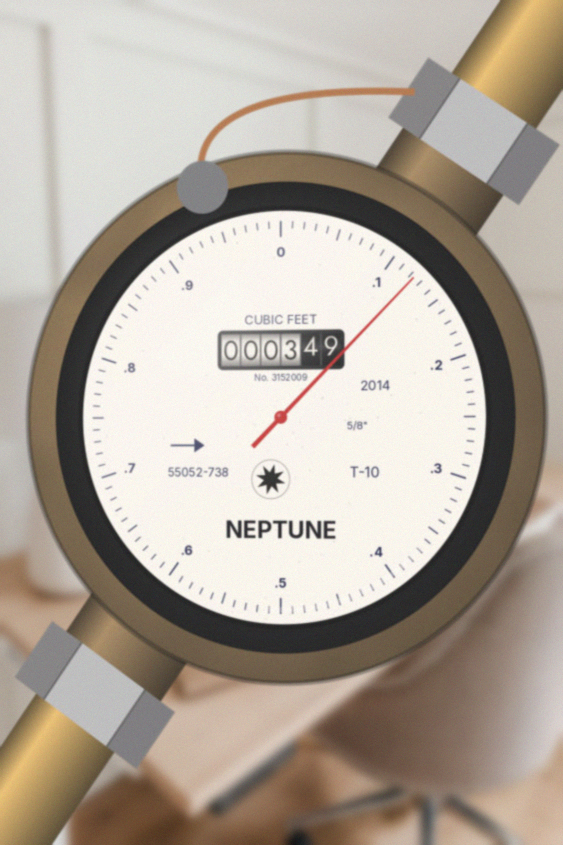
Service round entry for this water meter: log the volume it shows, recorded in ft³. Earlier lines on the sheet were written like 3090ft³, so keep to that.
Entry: 349.12ft³
